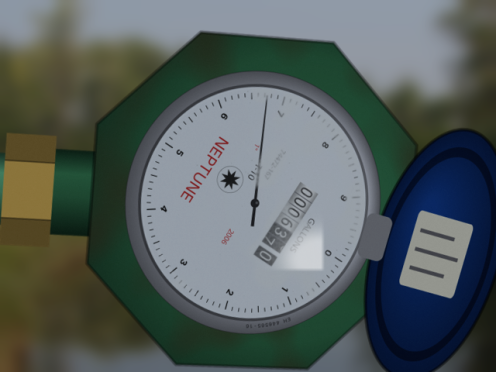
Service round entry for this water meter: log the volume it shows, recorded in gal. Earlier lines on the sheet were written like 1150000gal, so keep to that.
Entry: 6366.7gal
